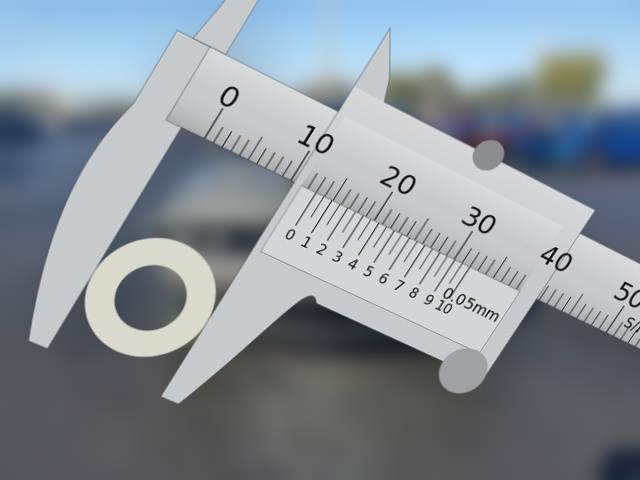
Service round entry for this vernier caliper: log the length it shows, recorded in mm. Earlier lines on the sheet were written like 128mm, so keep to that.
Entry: 13.0mm
